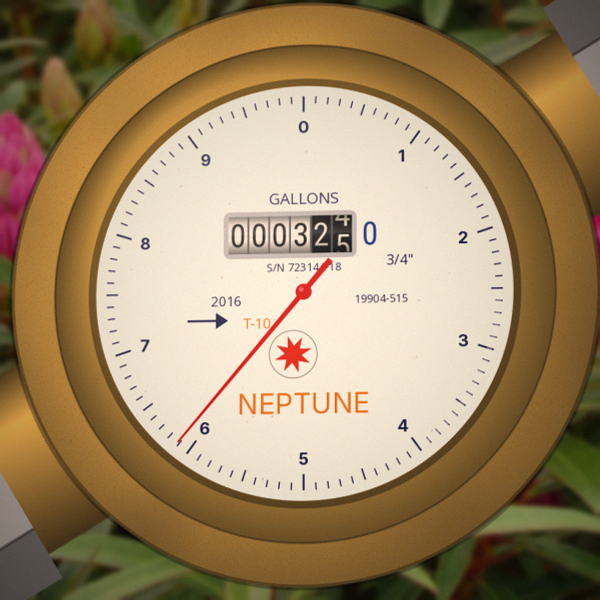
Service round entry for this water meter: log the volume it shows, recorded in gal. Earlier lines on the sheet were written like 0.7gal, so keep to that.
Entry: 3246.1gal
